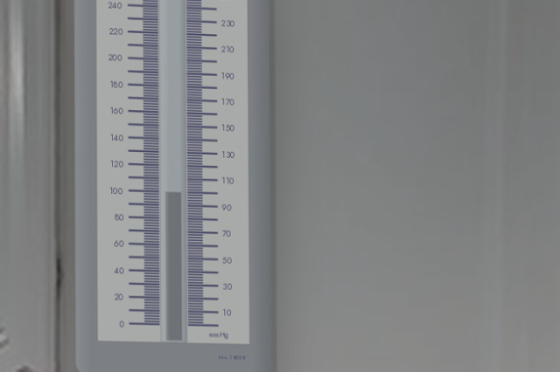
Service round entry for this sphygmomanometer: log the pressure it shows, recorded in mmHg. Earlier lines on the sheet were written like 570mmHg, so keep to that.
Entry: 100mmHg
